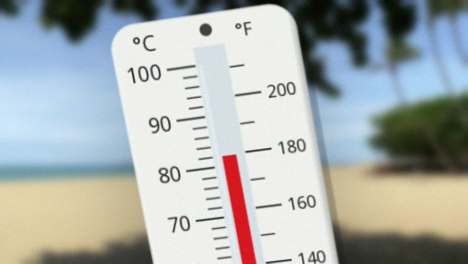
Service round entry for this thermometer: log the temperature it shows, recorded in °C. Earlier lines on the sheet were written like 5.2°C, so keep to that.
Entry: 82°C
